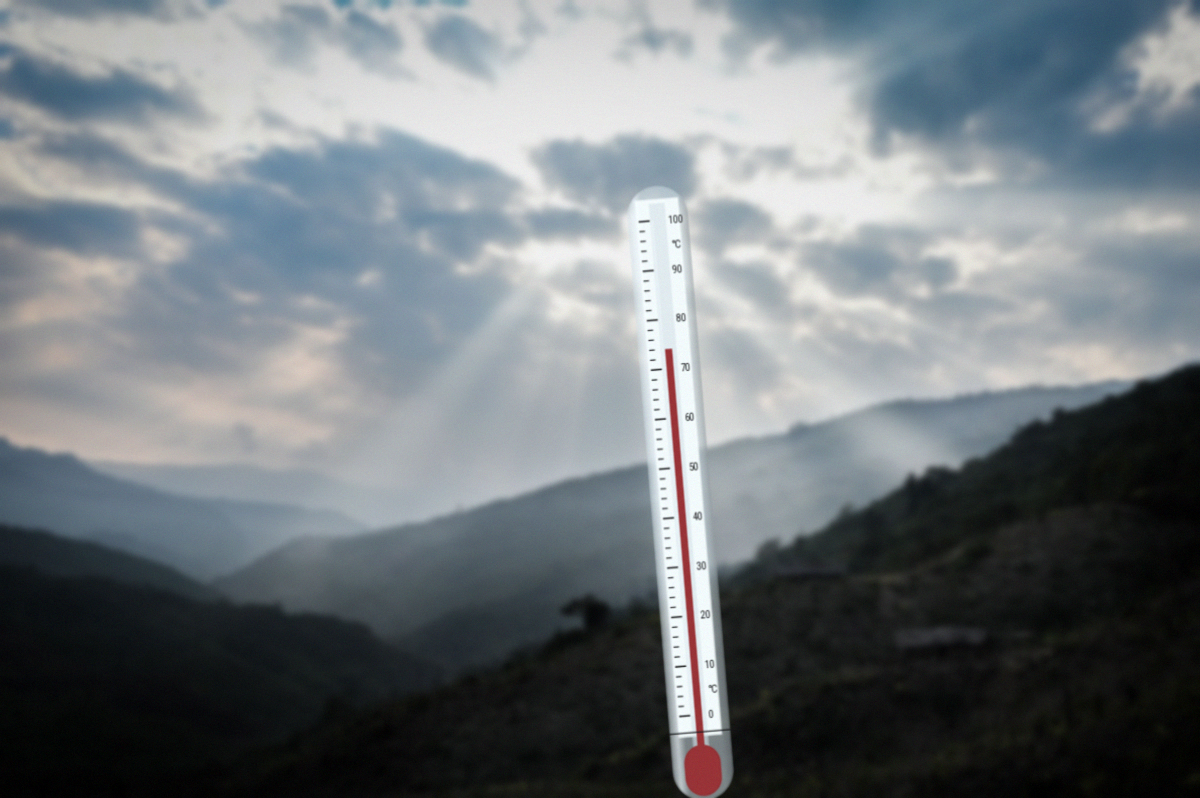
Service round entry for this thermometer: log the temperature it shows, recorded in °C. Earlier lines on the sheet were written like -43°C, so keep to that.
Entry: 74°C
